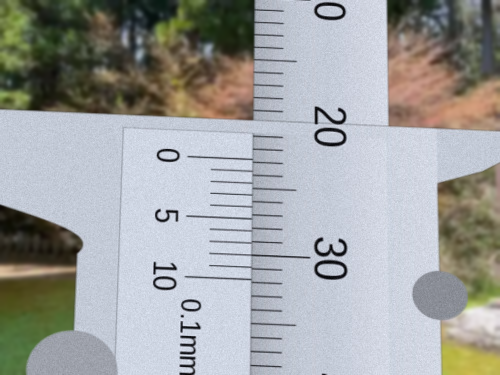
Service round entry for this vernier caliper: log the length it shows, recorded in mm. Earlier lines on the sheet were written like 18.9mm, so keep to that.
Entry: 22.8mm
